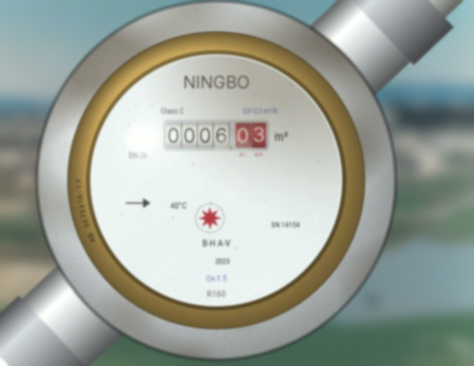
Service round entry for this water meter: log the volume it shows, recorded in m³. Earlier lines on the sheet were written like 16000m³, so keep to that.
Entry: 6.03m³
